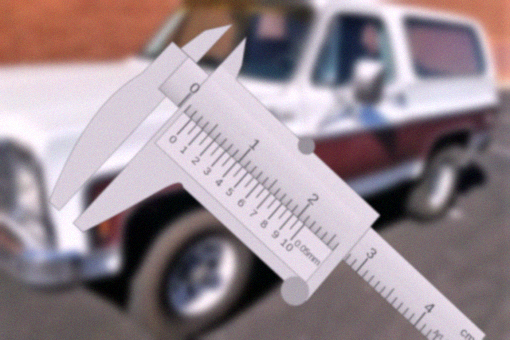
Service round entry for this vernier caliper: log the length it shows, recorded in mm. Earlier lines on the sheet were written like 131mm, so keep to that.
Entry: 2.2mm
